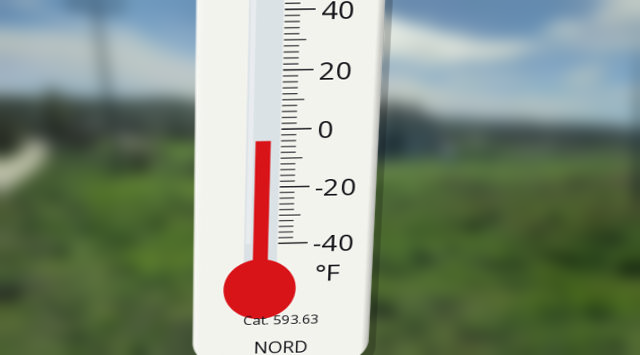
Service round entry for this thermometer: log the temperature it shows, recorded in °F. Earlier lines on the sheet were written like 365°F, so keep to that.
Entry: -4°F
